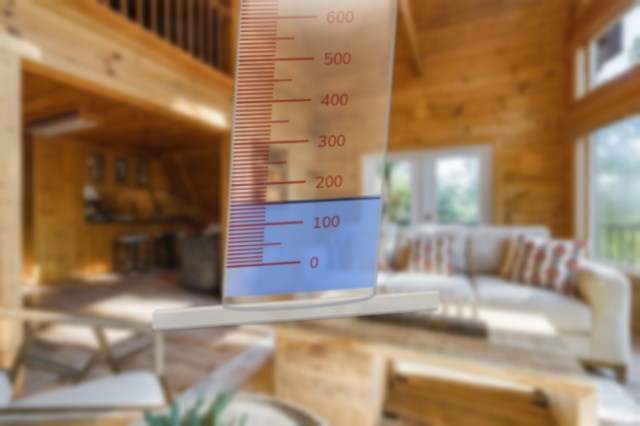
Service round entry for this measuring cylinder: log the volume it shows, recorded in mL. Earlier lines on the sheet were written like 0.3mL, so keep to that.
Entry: 150mL
